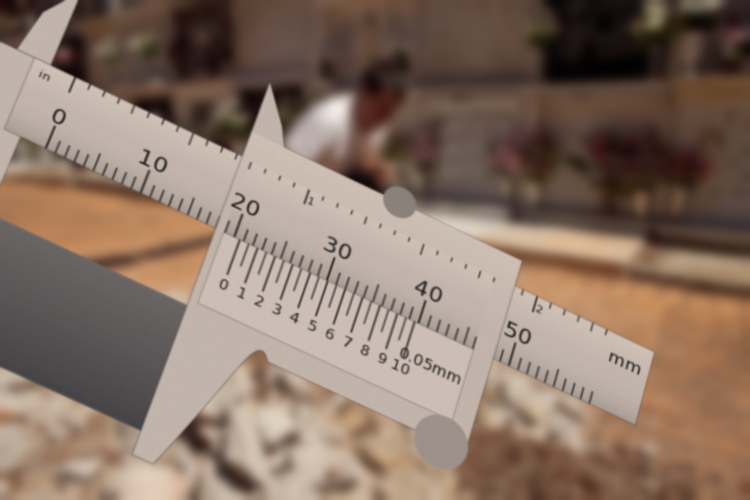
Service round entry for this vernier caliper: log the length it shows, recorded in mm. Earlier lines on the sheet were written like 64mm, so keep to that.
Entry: 20.6mm
